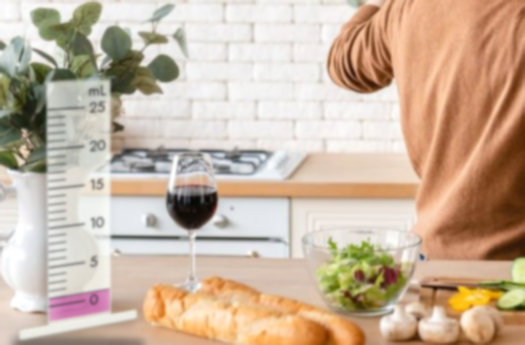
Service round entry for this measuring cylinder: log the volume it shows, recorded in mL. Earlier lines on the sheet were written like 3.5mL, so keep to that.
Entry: 1mL
